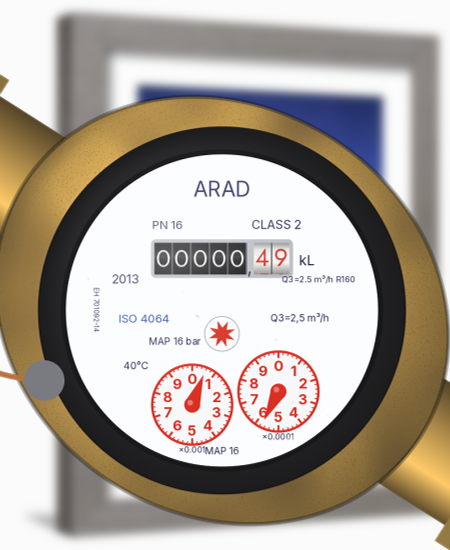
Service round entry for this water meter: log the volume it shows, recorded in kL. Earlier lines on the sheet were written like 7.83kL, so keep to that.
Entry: 0.4905kL
